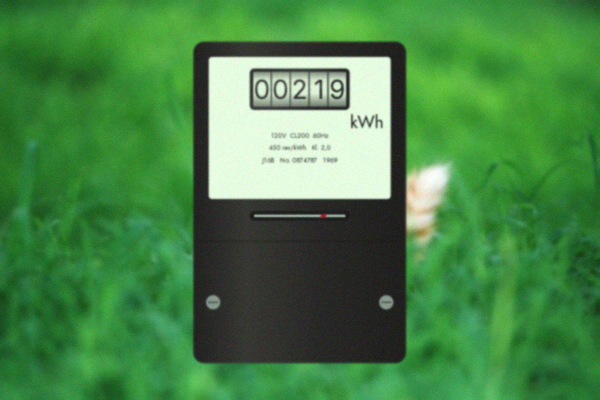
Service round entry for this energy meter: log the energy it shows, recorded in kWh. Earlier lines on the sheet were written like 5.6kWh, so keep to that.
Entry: 219kWh
